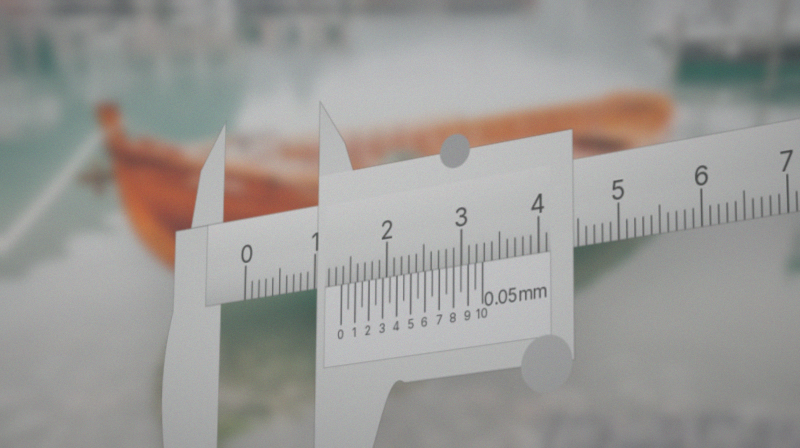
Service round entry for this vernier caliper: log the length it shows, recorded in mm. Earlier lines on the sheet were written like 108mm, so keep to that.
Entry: 13.8mm
